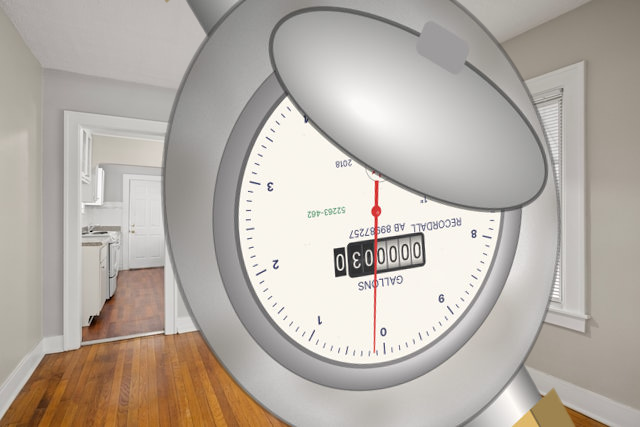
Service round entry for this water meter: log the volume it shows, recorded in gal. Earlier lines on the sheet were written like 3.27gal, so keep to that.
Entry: 30.1gal
